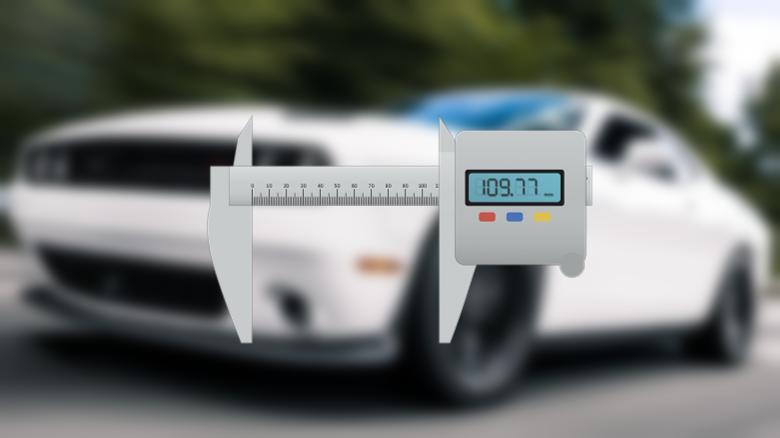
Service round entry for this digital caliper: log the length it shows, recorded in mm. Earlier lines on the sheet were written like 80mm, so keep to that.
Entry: 109.77mm
